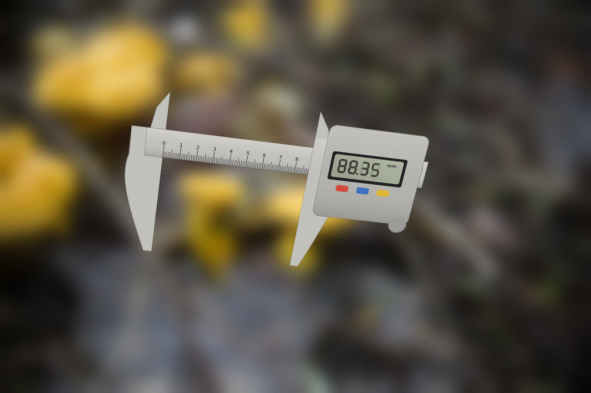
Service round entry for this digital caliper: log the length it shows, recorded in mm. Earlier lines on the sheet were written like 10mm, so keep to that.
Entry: 88.35mm
